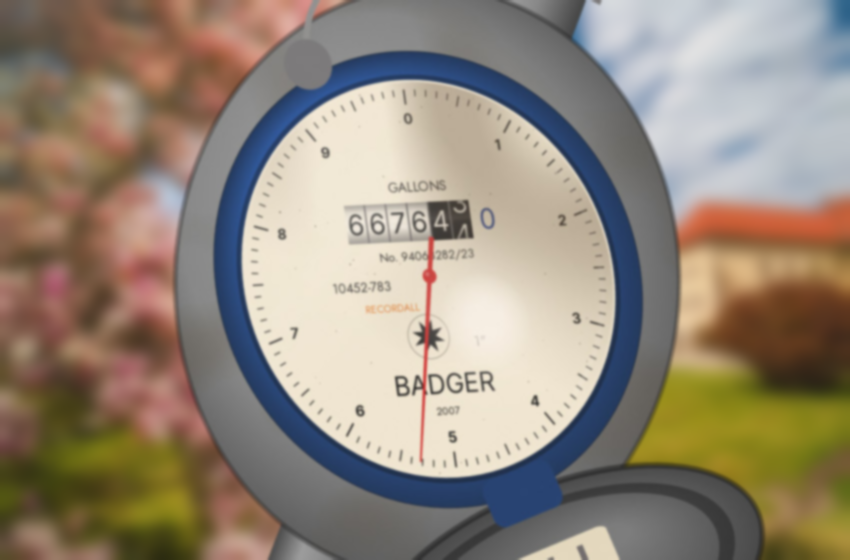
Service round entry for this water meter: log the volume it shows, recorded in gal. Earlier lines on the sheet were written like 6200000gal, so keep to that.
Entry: 6676435.3gal
